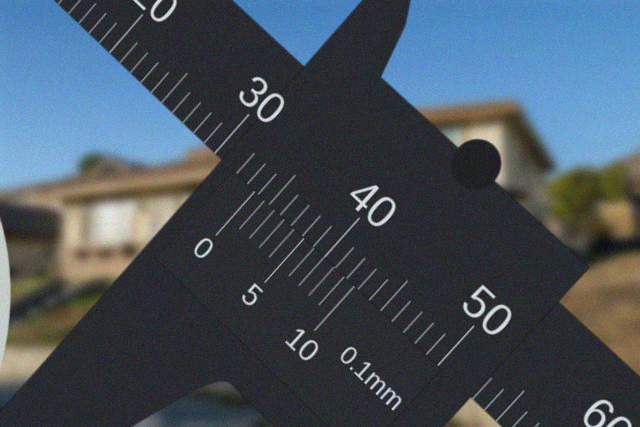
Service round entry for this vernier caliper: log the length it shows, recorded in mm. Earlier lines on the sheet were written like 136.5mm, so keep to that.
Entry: 33.7mm
